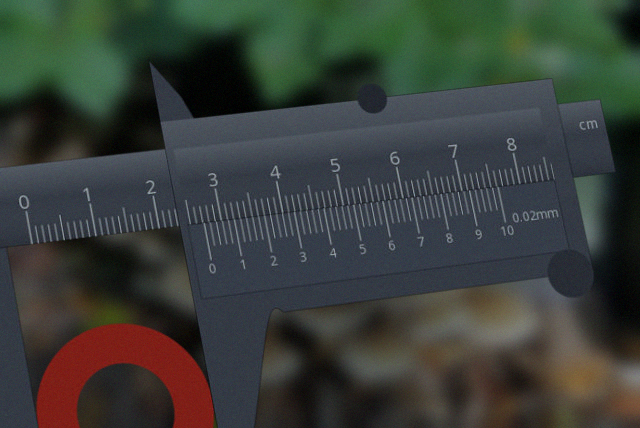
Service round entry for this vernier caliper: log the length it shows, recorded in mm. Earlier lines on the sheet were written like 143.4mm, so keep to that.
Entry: 27.2mm
